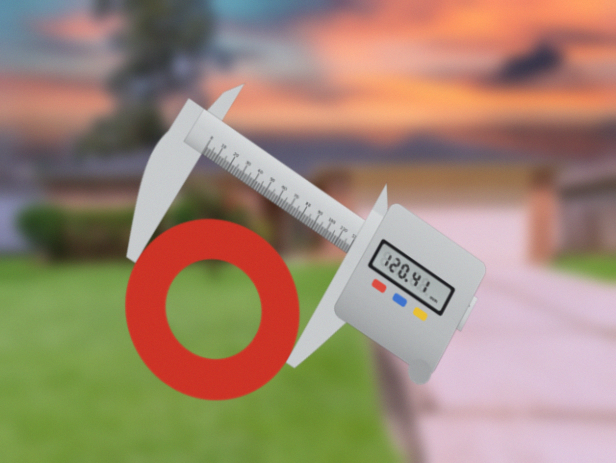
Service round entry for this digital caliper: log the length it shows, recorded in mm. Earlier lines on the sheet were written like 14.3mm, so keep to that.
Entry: 120.41mm
